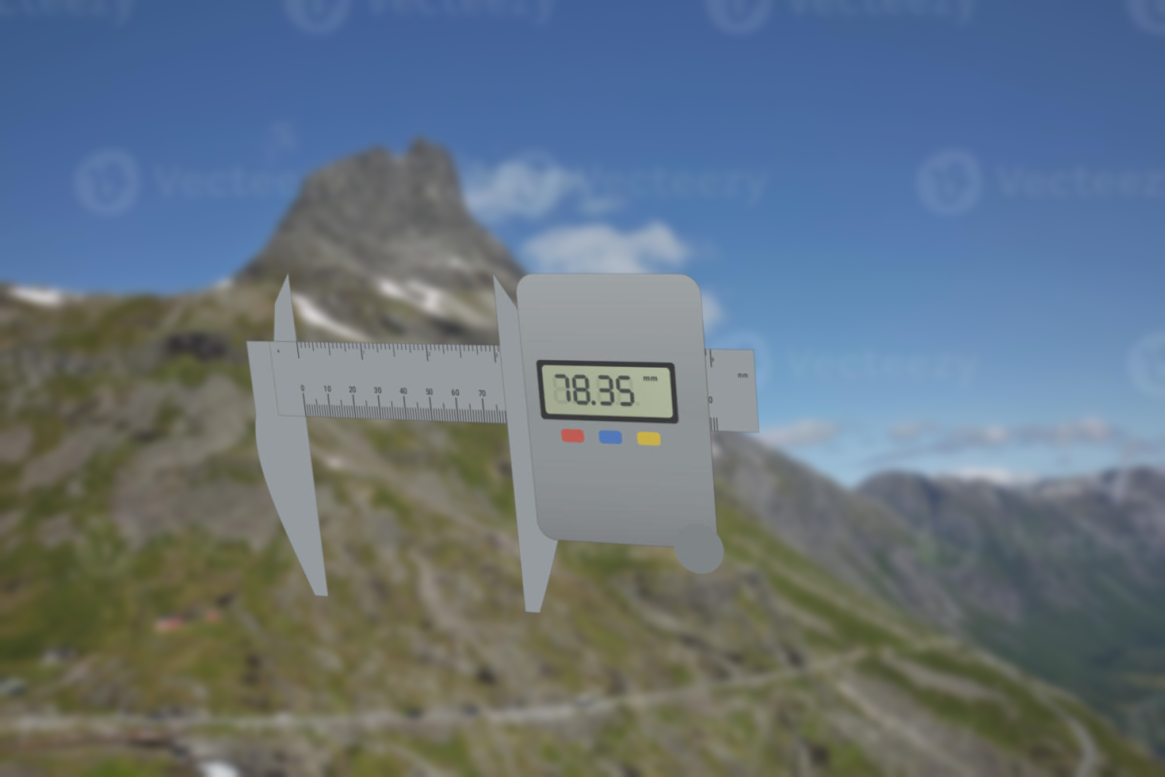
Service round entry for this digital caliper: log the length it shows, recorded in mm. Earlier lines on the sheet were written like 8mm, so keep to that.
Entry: 78.35mm
